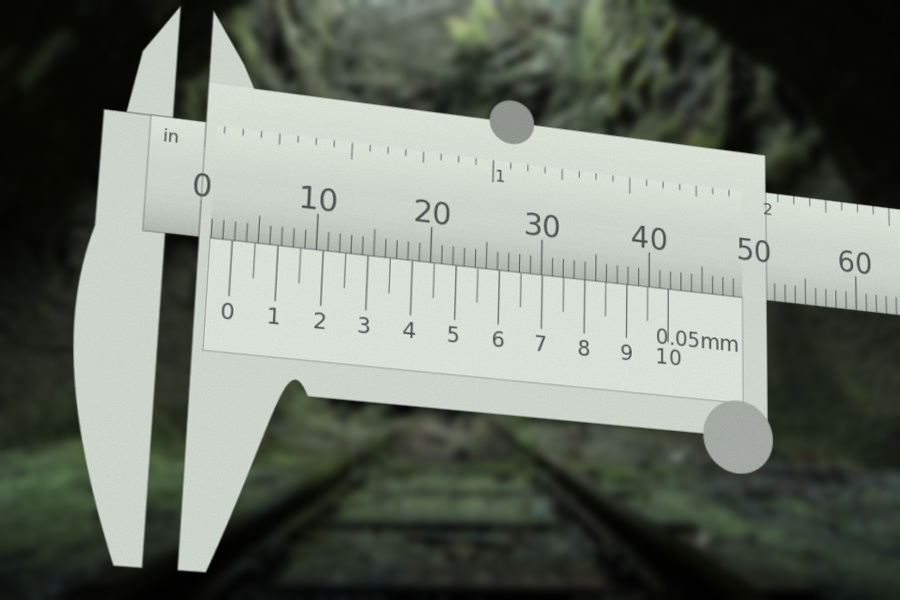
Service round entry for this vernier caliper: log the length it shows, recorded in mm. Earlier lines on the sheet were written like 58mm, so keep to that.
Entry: 2.8mm
